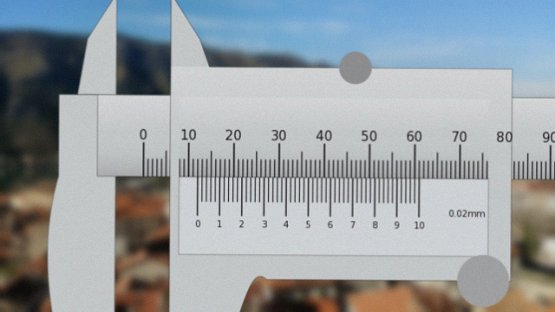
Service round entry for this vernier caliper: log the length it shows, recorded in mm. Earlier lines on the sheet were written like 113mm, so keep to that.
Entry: 12.0mm
